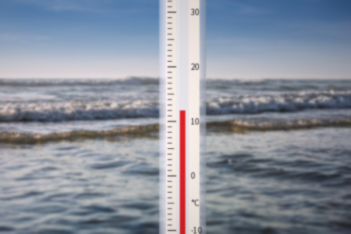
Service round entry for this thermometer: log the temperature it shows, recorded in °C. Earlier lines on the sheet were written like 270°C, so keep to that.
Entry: 12°C
